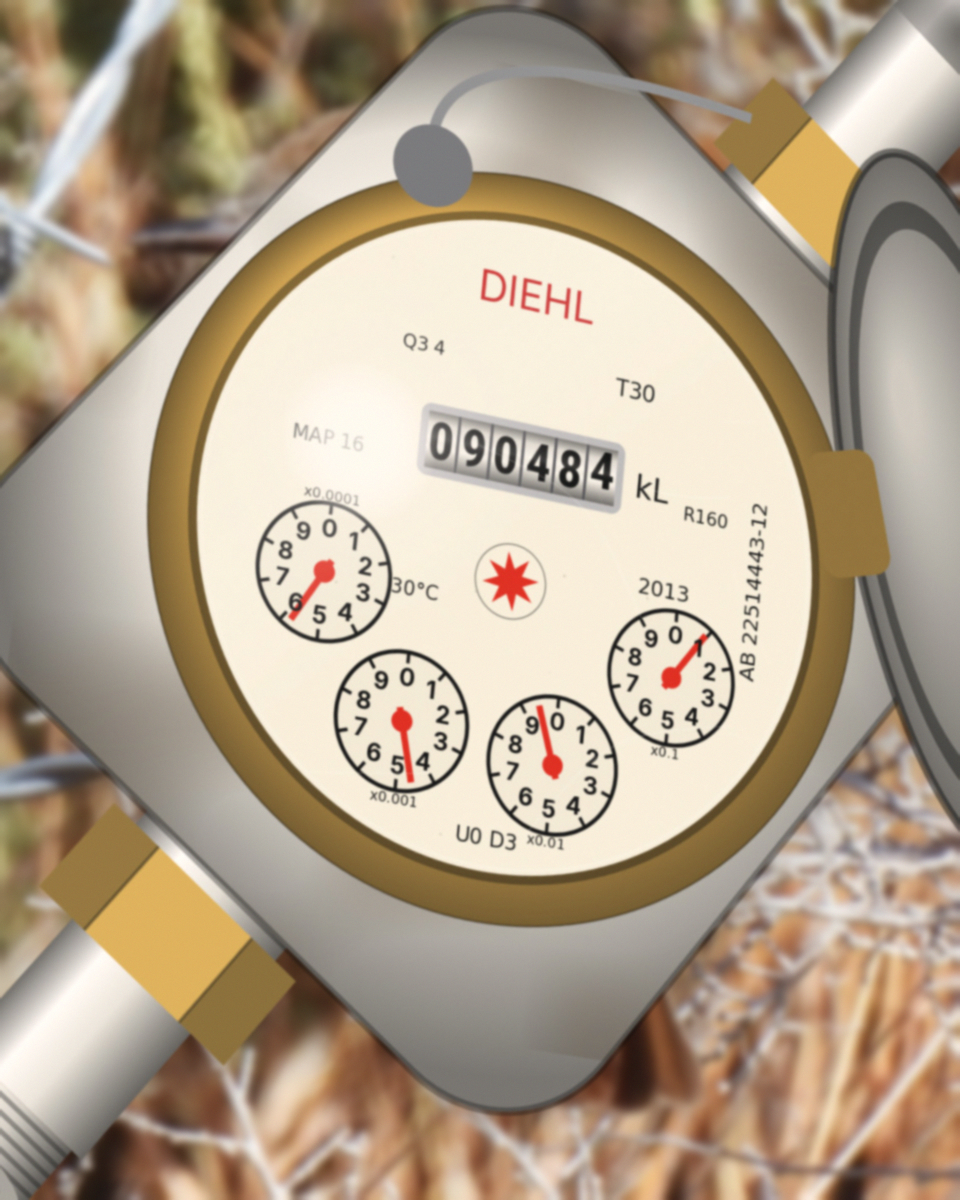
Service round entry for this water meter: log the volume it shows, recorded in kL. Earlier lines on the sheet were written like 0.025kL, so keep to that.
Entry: 90484.0945kL
